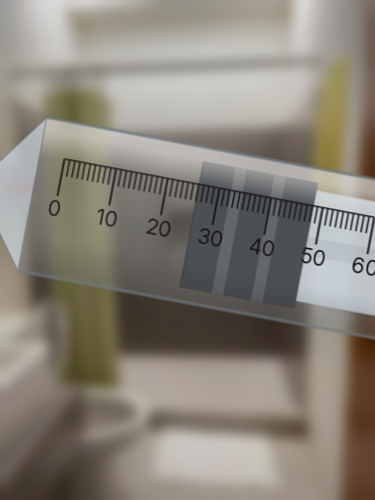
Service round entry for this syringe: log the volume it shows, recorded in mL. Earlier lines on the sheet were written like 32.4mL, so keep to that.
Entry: 26mL
